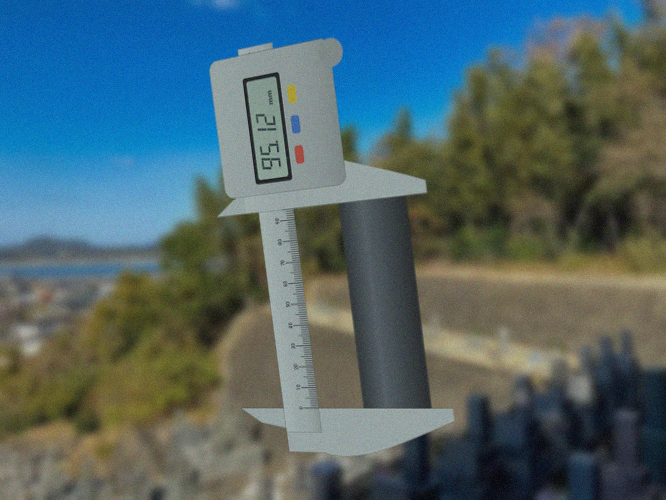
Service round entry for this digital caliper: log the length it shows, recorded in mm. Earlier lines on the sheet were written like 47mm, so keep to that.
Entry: 95.12mm
